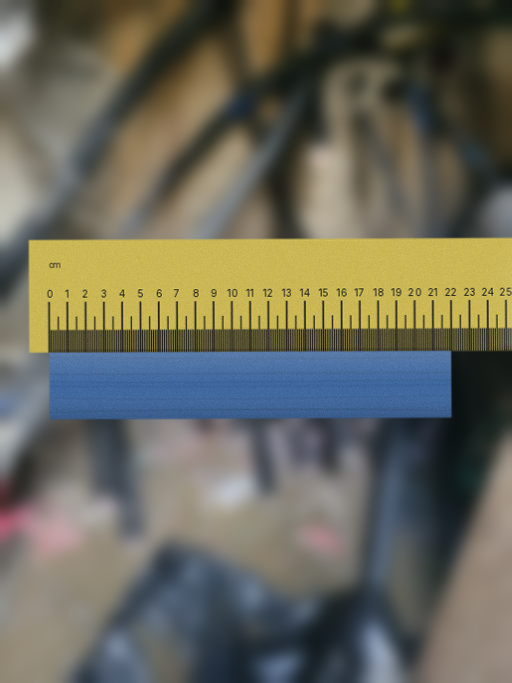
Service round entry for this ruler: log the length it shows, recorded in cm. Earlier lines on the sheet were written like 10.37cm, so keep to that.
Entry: 22cm
